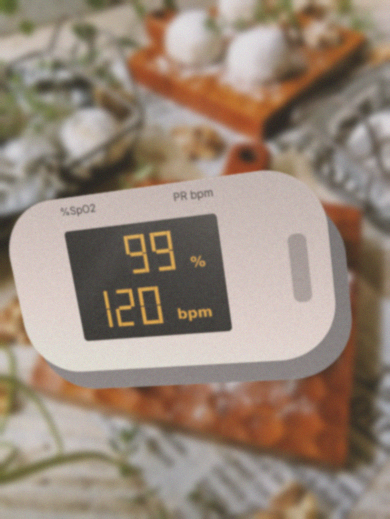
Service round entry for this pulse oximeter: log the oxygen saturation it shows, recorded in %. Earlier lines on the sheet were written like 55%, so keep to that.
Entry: 99%
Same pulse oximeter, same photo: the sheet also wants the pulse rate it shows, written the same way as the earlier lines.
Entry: 120bpm
